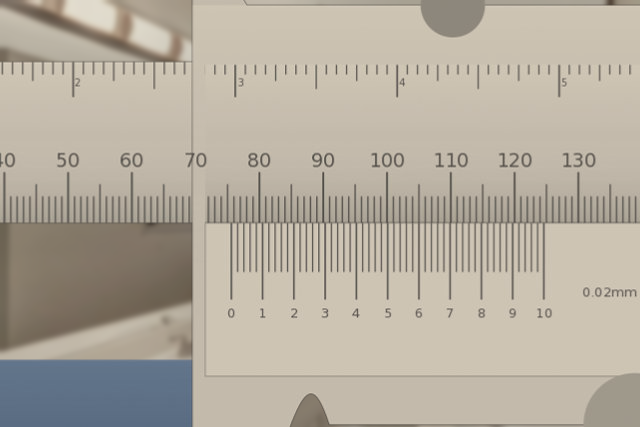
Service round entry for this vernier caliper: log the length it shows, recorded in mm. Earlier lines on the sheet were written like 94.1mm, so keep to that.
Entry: 75.6mm
